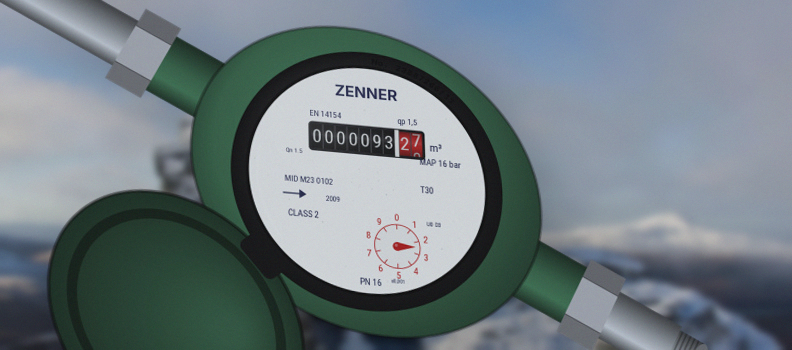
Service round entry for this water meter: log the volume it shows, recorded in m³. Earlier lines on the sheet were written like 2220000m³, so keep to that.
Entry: 93.272m³
